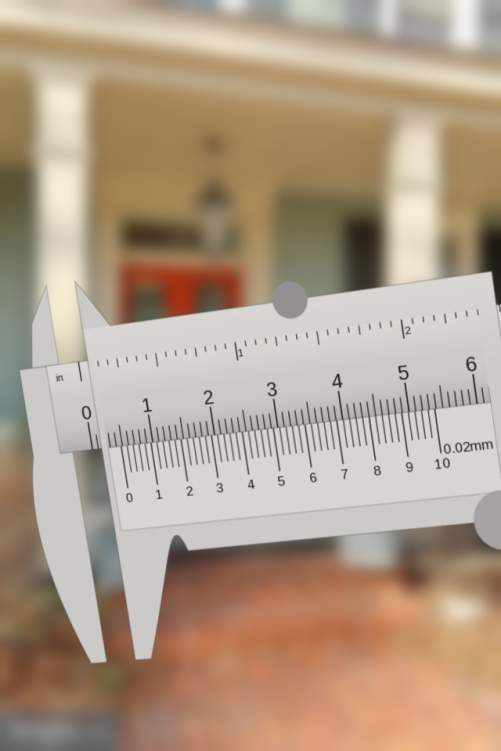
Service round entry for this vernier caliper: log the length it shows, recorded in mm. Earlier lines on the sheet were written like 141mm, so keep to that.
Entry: 4.8mm
